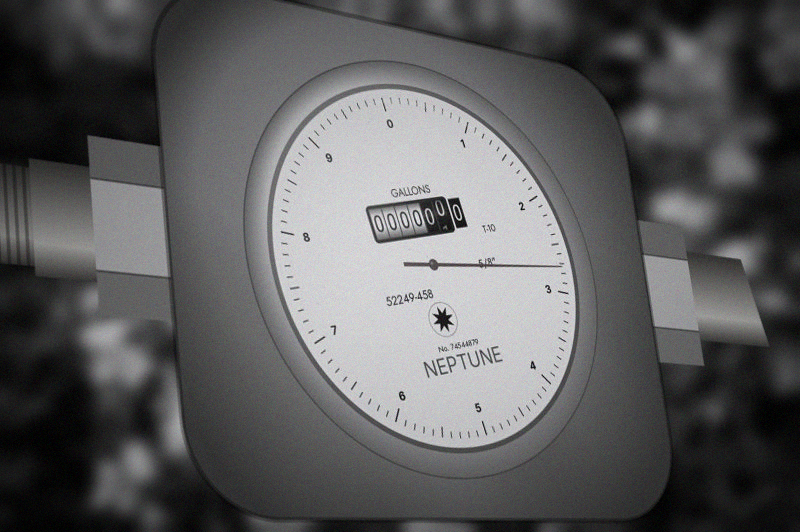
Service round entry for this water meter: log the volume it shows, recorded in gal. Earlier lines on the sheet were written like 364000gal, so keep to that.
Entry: 2.7gal
